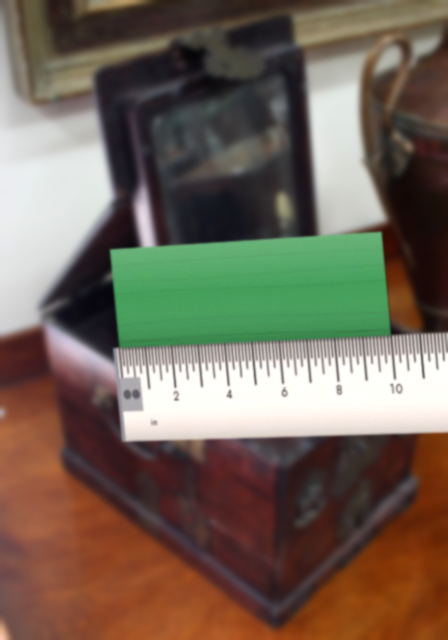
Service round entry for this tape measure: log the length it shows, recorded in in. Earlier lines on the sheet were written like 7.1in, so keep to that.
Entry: 10in
